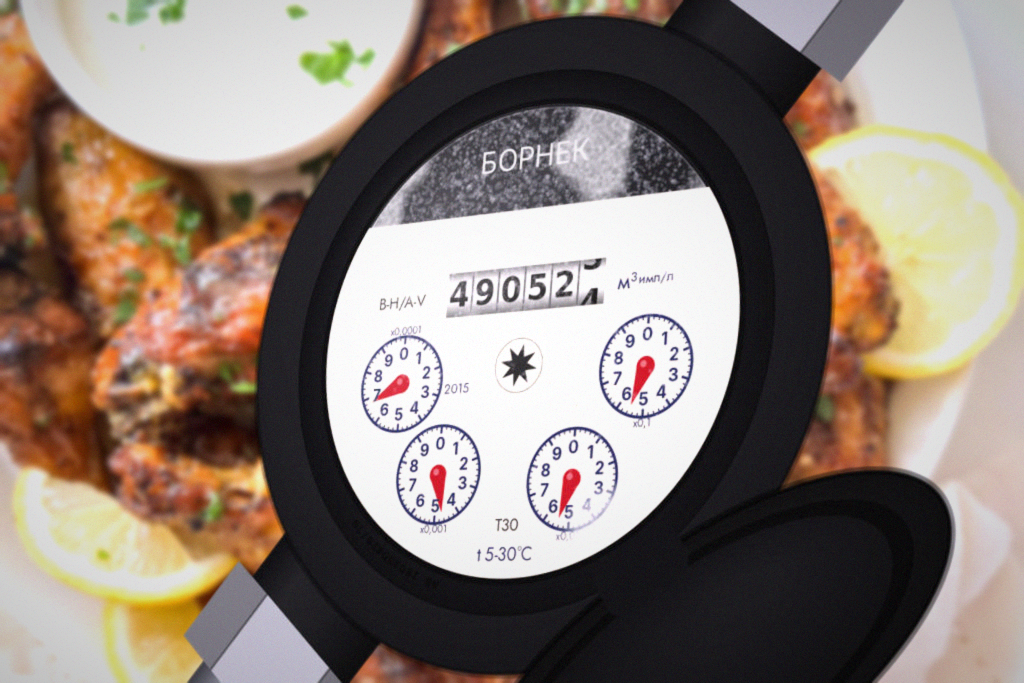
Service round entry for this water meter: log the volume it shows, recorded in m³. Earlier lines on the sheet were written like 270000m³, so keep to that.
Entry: 490523.5546m³
